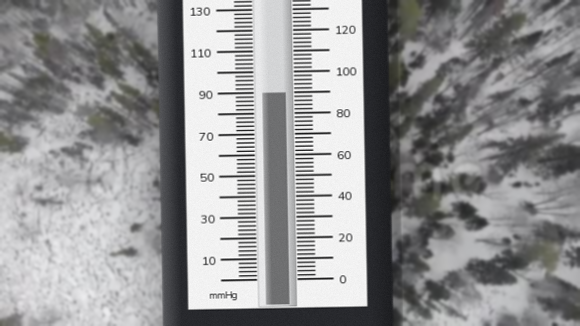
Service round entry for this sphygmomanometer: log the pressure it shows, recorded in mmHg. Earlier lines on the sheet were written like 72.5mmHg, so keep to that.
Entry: 90mmHg
